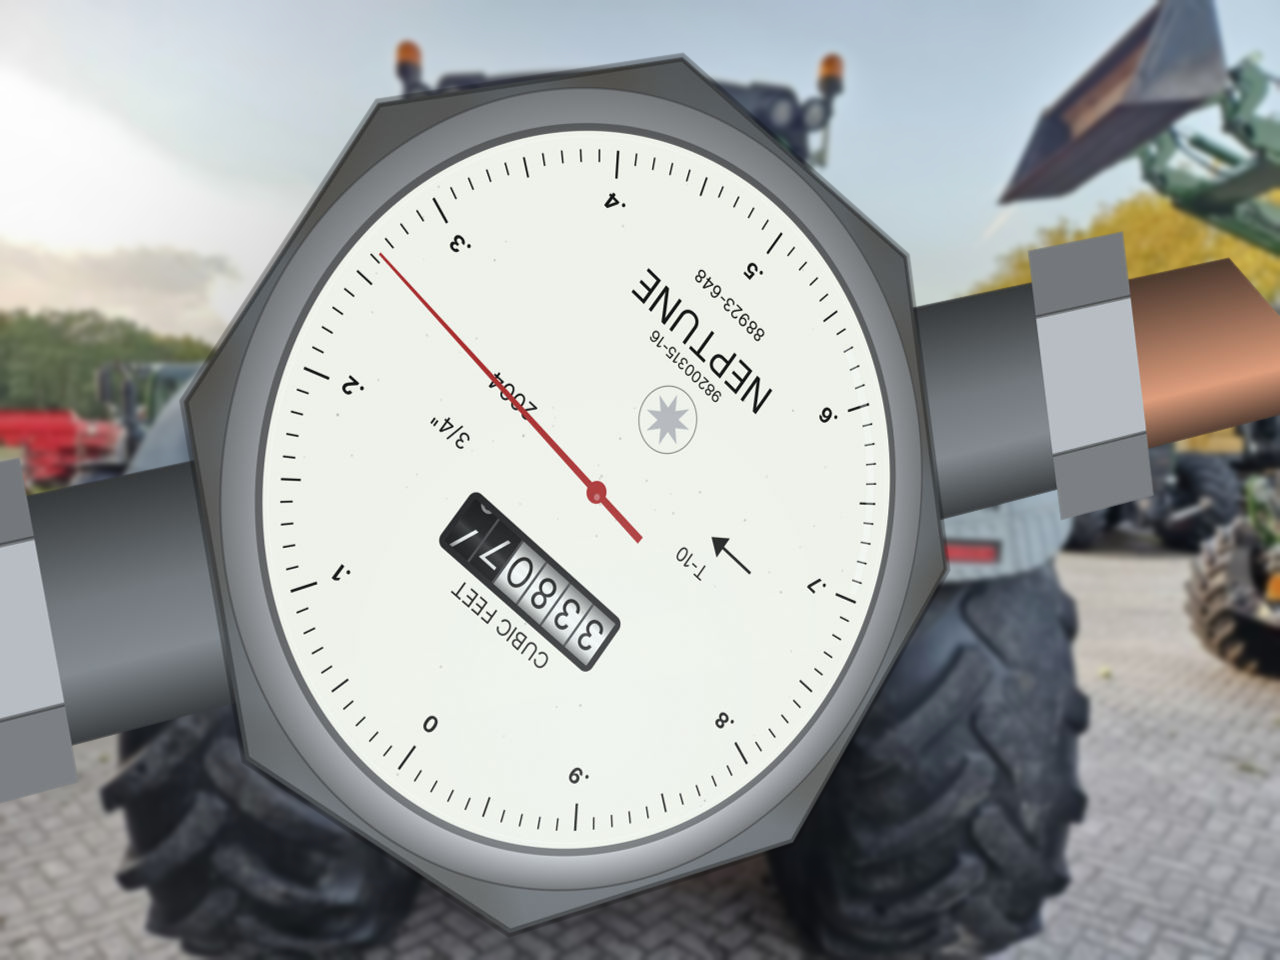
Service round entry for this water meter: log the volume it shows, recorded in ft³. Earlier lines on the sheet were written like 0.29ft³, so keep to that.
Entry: 338077.26ft³
